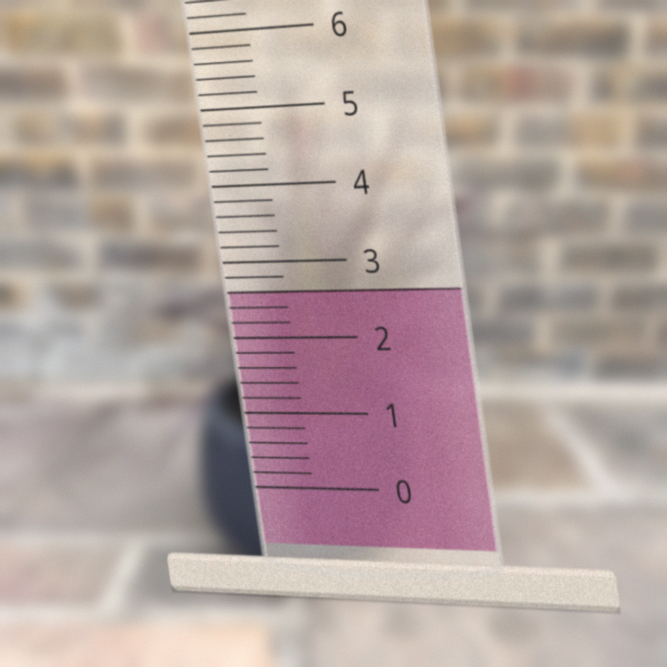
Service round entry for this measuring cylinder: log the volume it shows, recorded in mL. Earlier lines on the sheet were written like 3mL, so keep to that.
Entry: 2.6mL
